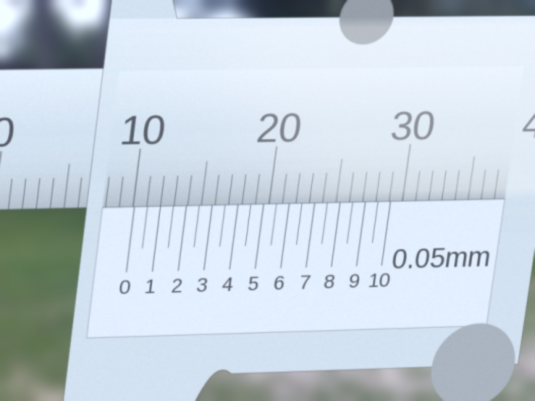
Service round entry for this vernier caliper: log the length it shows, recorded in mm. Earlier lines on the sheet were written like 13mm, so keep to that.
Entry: 10.1mm
